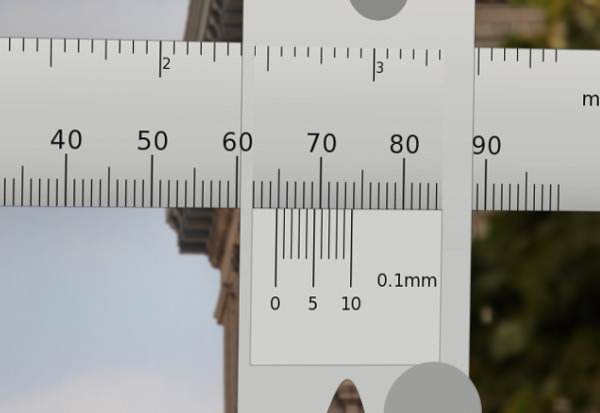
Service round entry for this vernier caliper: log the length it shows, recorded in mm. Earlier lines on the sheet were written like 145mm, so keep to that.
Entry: 64.8mm
